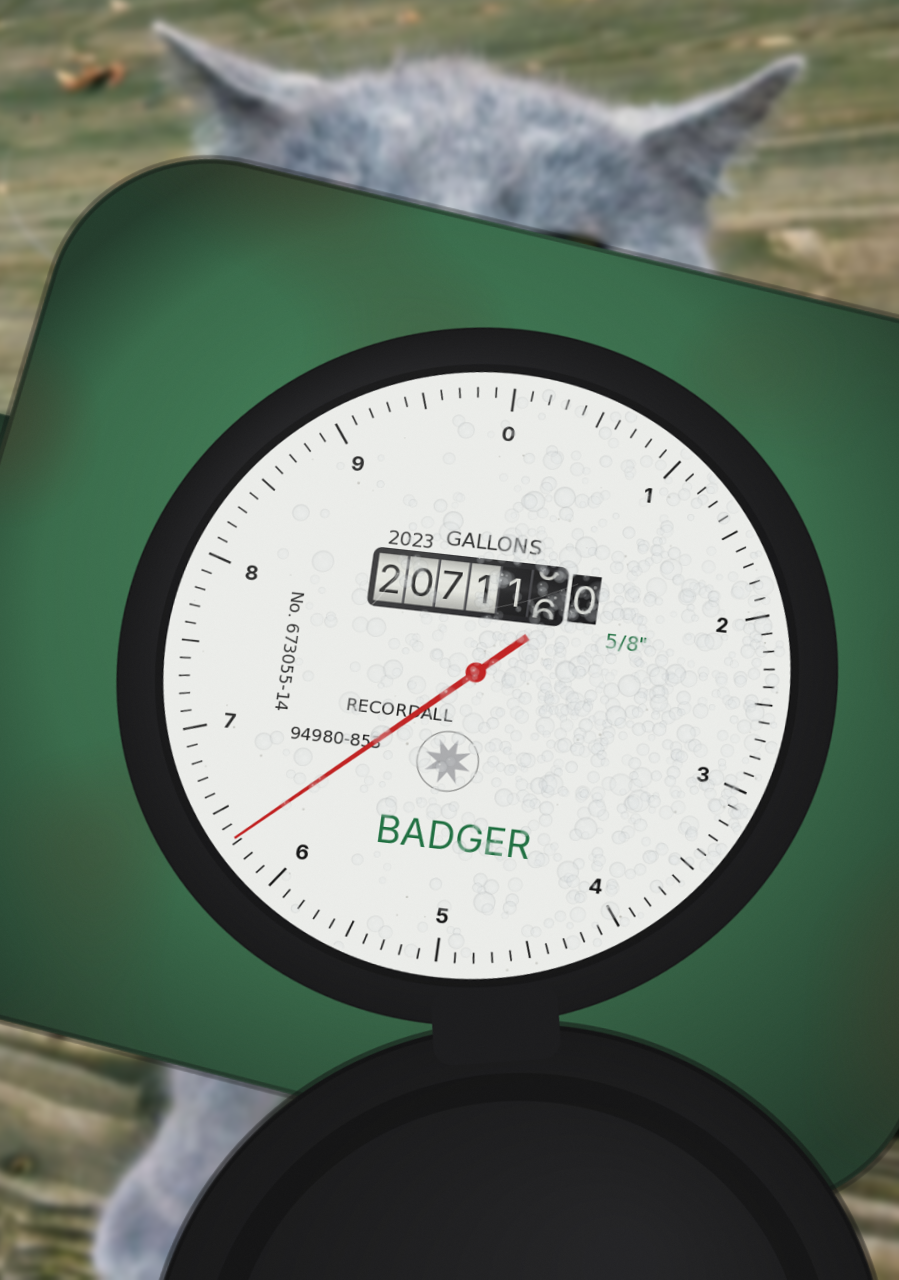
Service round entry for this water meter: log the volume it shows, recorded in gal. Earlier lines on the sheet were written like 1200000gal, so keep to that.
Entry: 2071156.3gal
